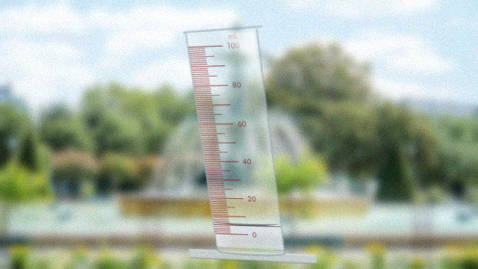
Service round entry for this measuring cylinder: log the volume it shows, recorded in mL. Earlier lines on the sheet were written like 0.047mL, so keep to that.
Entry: 5mL
